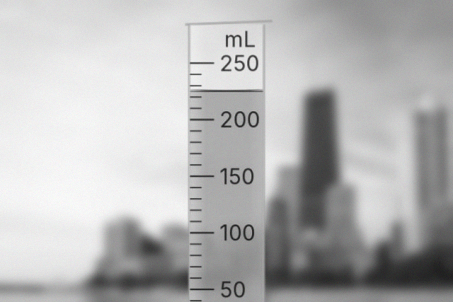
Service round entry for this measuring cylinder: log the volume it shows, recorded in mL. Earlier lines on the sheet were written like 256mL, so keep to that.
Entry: 225mL
